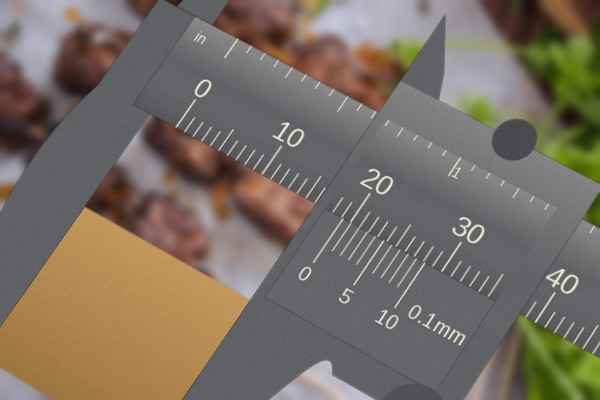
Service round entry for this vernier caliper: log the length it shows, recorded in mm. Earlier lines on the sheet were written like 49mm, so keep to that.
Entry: 19.2mm
